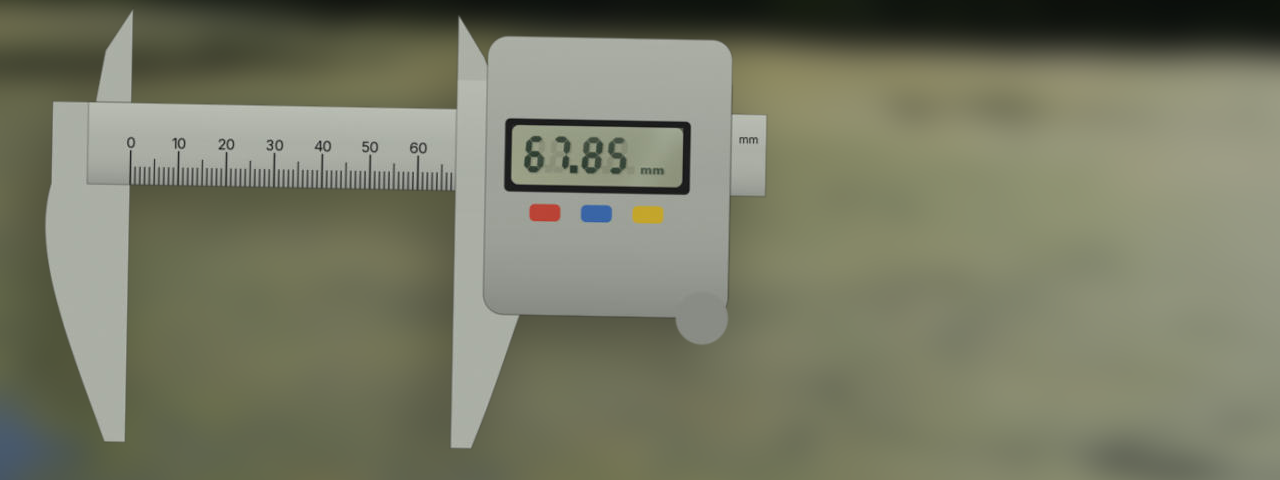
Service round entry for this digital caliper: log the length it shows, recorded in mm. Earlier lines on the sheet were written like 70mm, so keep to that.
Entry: 67.85mm
